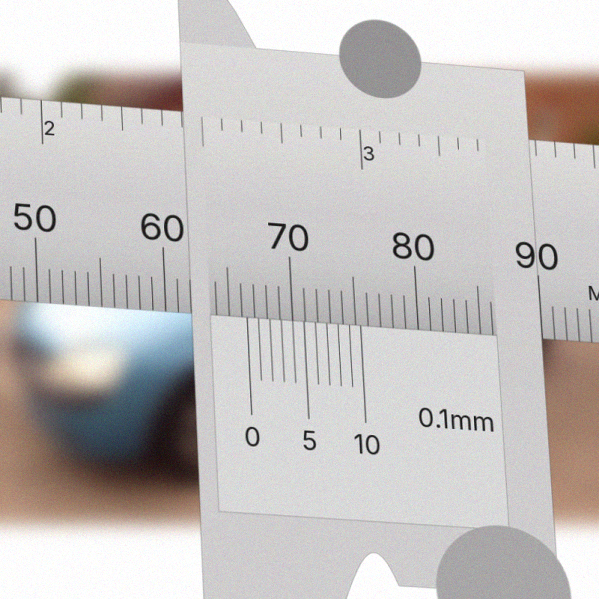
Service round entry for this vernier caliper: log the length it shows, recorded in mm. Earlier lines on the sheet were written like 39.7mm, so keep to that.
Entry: 66.4mm
